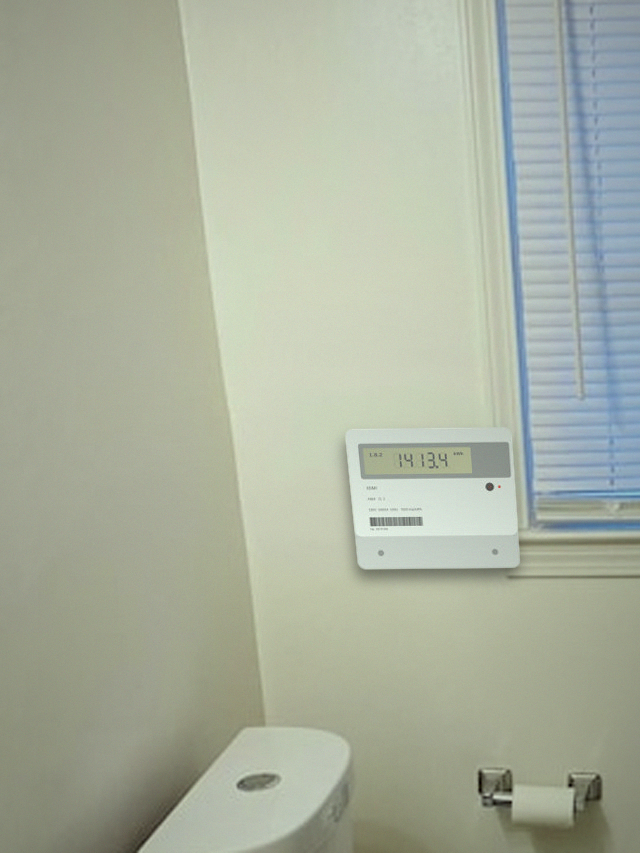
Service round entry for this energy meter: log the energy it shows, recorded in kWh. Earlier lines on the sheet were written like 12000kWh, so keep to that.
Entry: 1413.4kWh
